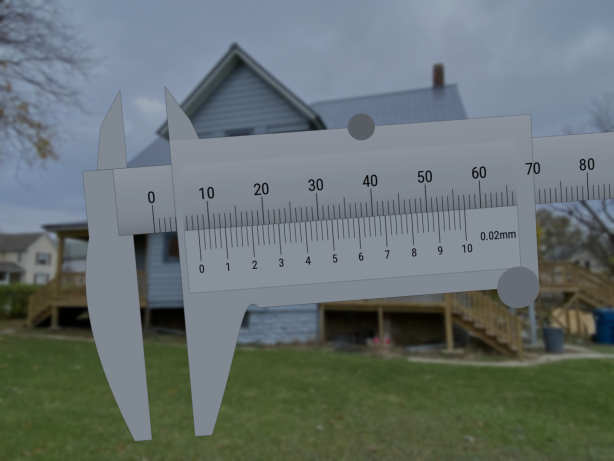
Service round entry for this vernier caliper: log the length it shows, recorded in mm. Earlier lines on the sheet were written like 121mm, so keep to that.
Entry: 8.0mm
